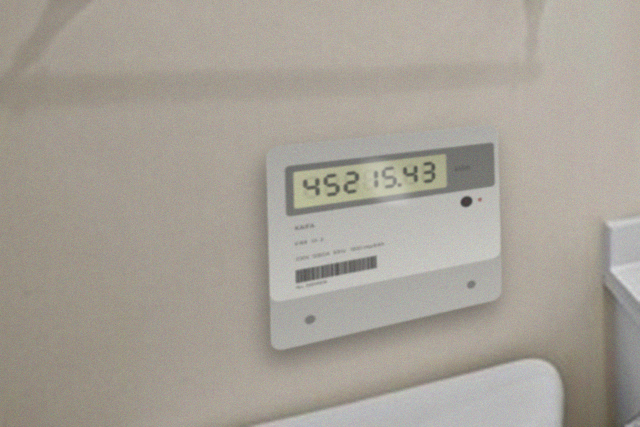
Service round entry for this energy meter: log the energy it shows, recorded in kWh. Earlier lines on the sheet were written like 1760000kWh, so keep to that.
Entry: 45215.43kWh
